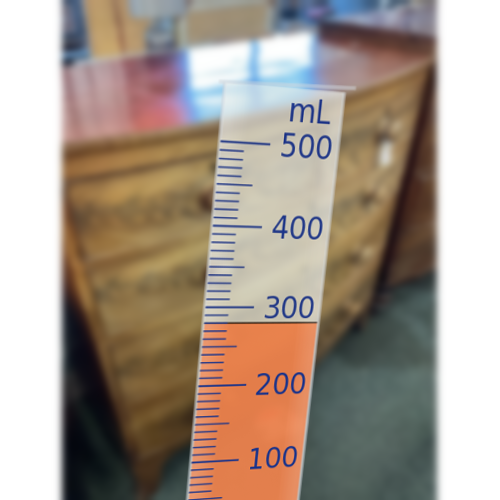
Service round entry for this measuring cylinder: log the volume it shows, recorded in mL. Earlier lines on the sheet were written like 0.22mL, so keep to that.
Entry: 280mL
